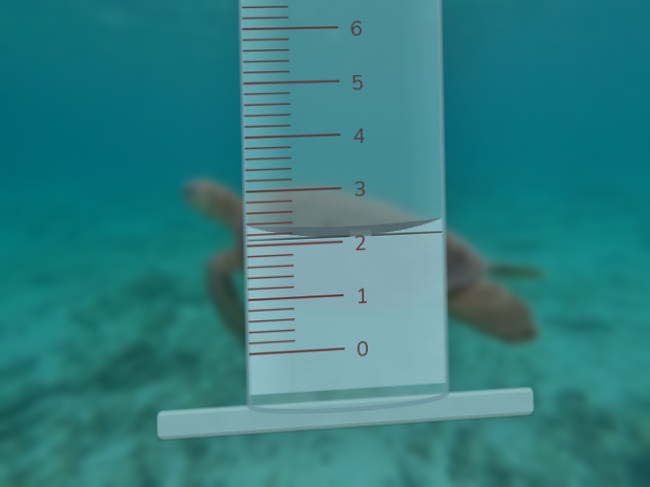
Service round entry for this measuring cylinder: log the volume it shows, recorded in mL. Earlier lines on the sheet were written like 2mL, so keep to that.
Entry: 2.1mL
